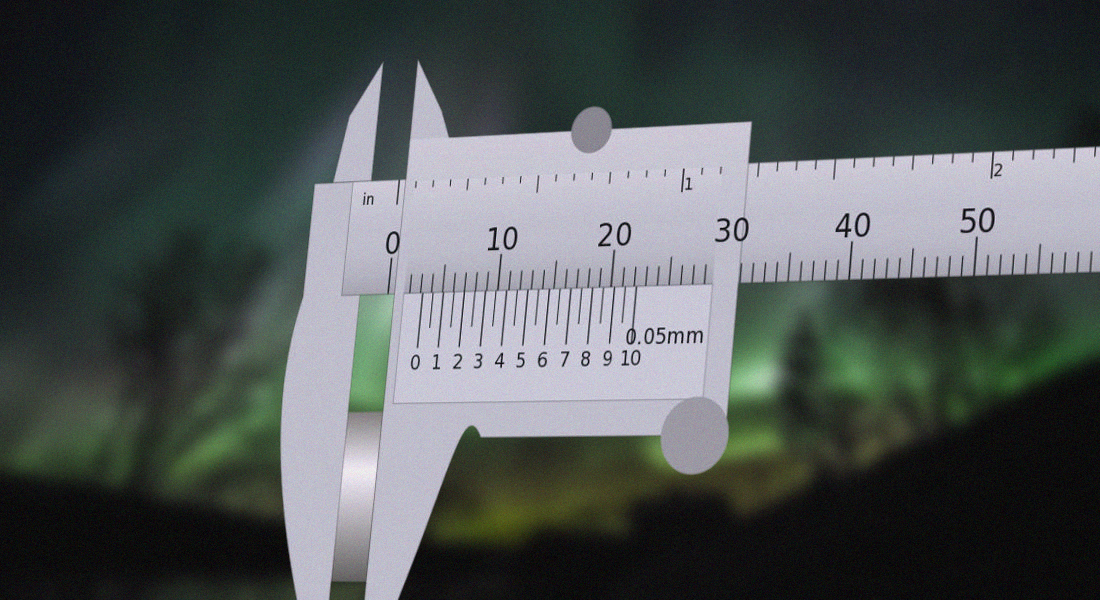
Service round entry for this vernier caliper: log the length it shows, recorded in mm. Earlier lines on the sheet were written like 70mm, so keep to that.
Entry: 3.2mm
